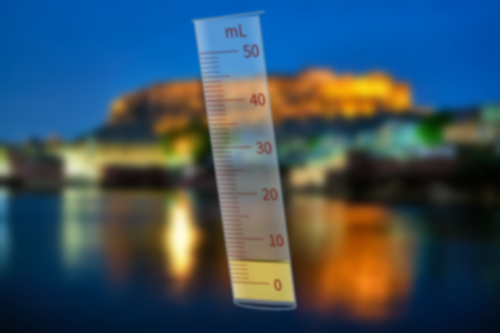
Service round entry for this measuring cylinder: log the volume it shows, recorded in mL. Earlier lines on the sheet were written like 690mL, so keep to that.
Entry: 5mL
